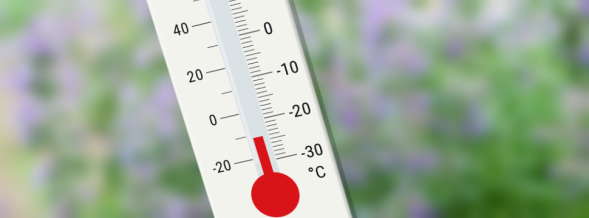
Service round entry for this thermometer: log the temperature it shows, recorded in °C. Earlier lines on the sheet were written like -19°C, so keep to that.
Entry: -24°C
